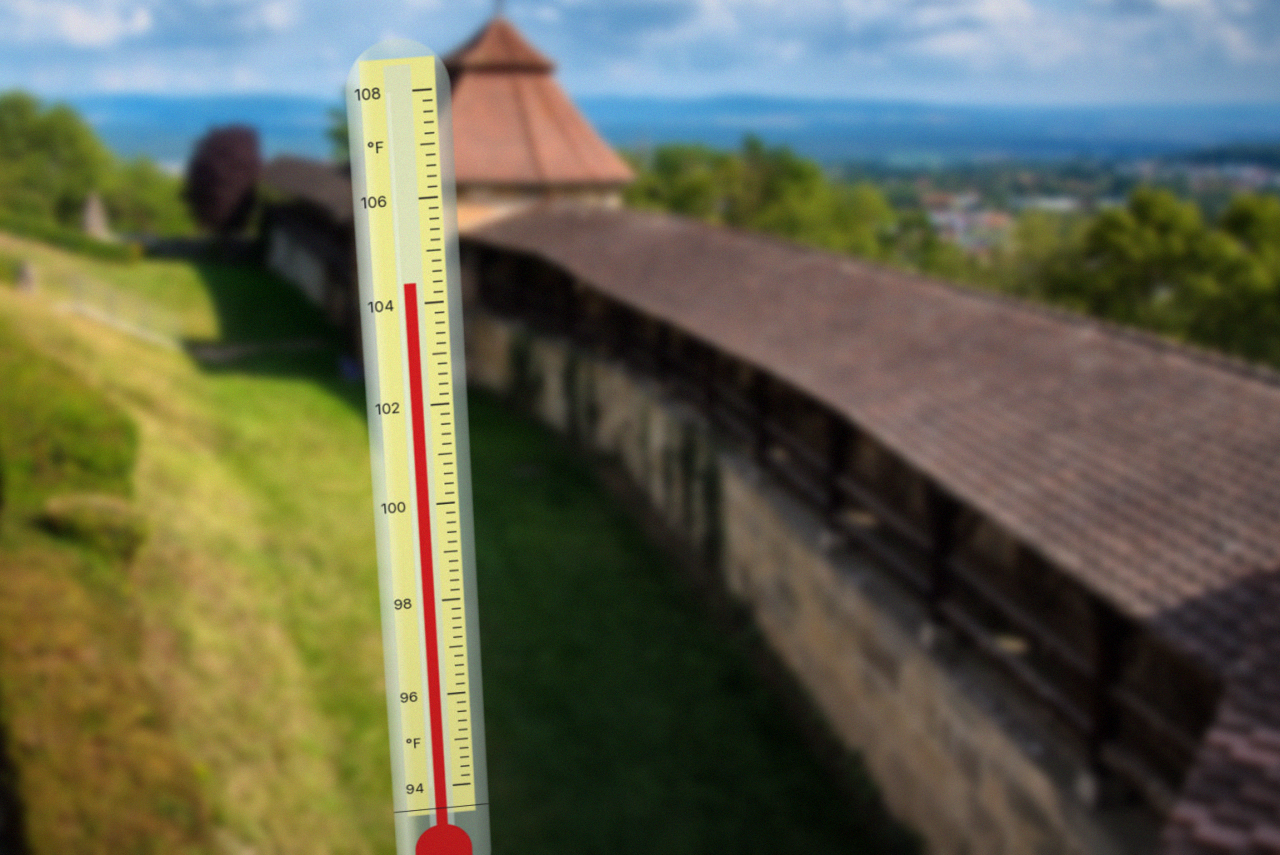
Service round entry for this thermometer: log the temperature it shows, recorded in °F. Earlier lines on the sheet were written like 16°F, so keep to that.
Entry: 104.4°F
